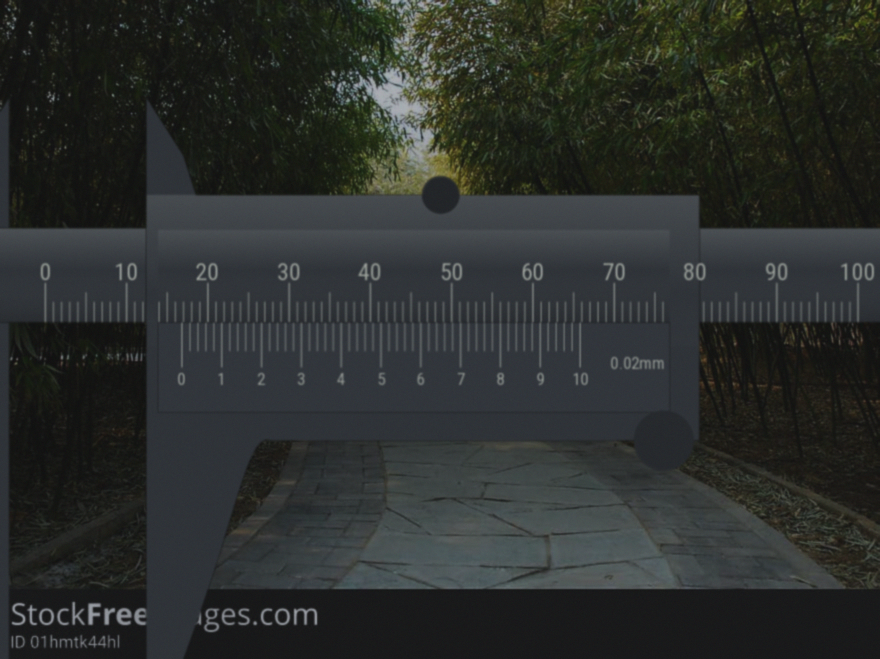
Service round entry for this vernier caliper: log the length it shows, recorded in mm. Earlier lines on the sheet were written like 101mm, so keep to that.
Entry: 16.8mm
